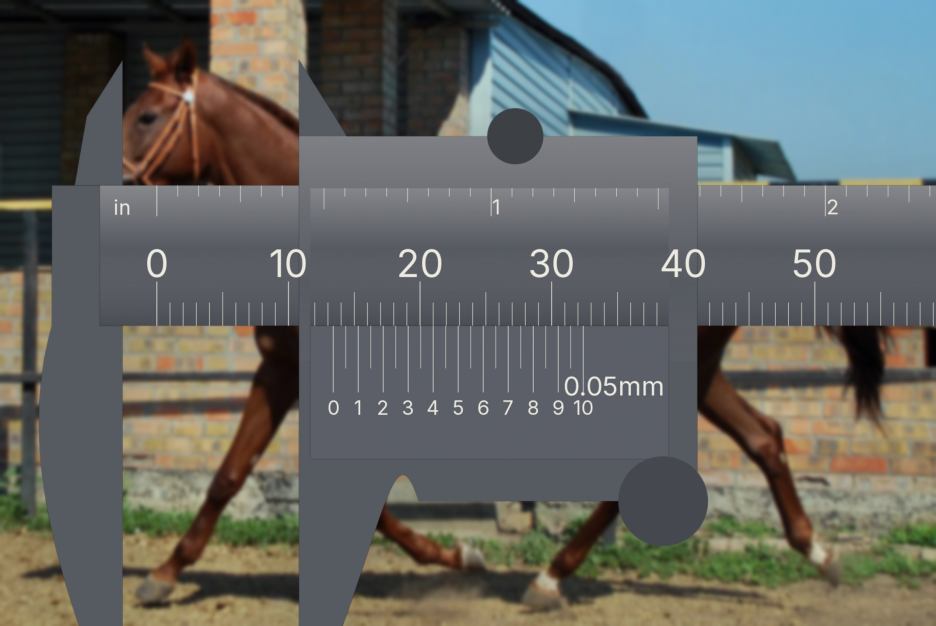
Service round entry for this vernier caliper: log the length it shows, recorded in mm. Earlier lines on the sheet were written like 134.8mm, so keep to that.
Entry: 13.4mm
